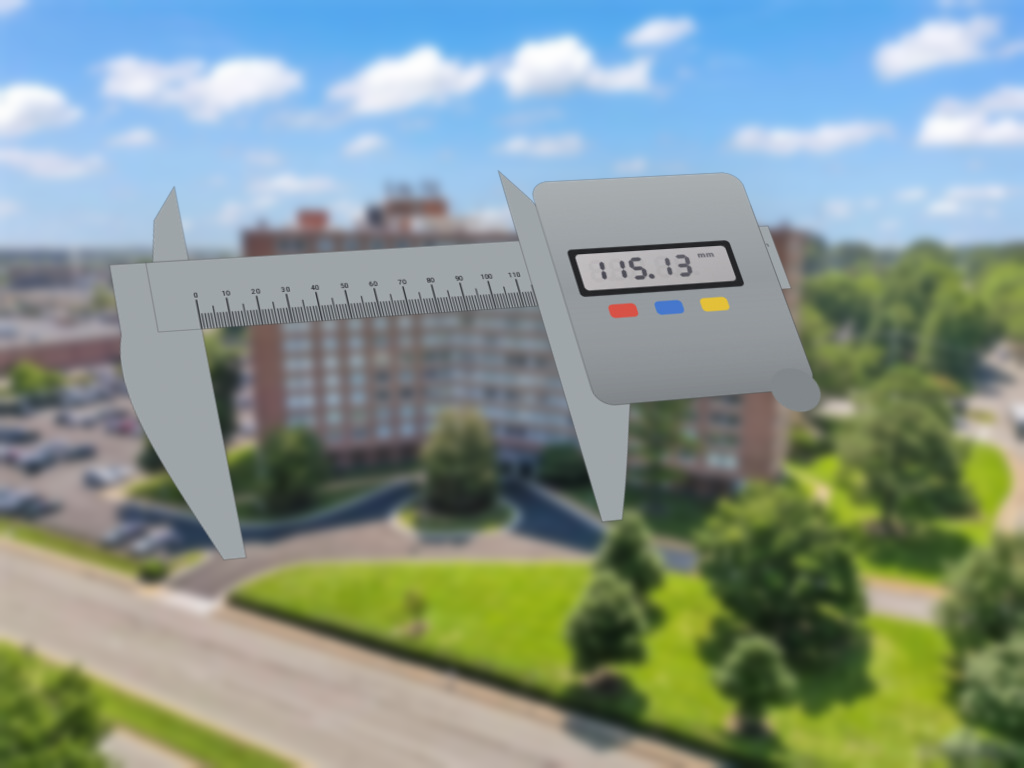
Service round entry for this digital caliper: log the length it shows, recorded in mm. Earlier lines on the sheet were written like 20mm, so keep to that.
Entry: 115.13mm
